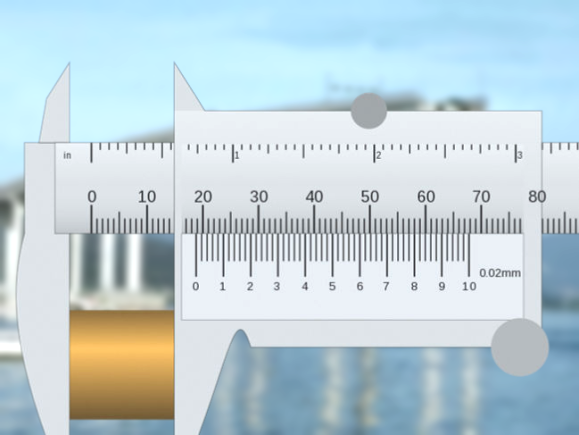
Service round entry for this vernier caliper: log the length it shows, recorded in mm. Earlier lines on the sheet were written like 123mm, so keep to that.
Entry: 18.8mm
